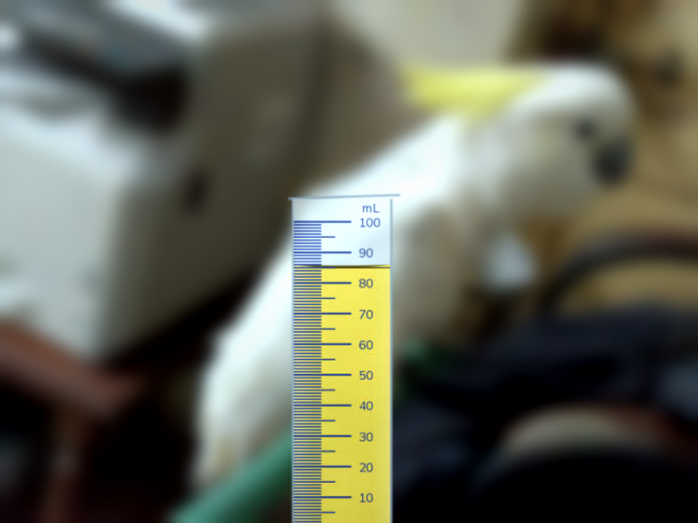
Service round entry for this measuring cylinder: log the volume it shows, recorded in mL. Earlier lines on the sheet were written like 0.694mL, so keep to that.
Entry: 85mL
